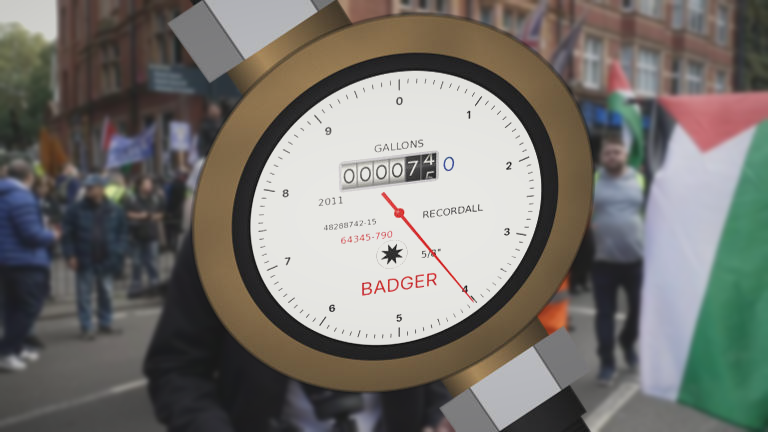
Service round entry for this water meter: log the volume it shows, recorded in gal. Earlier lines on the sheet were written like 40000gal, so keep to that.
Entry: 744.0gal
